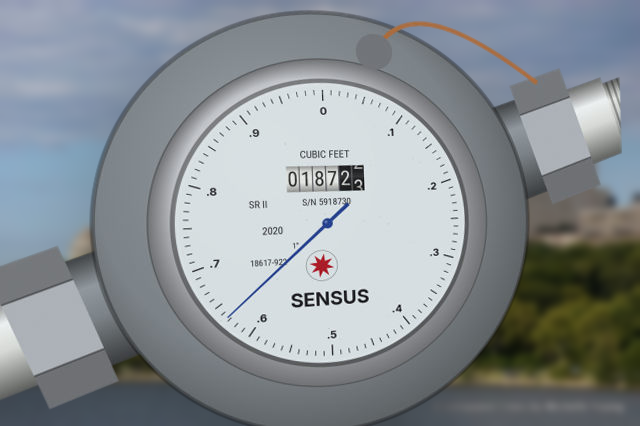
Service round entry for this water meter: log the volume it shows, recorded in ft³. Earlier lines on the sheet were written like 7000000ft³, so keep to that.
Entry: 18722.63ft³
